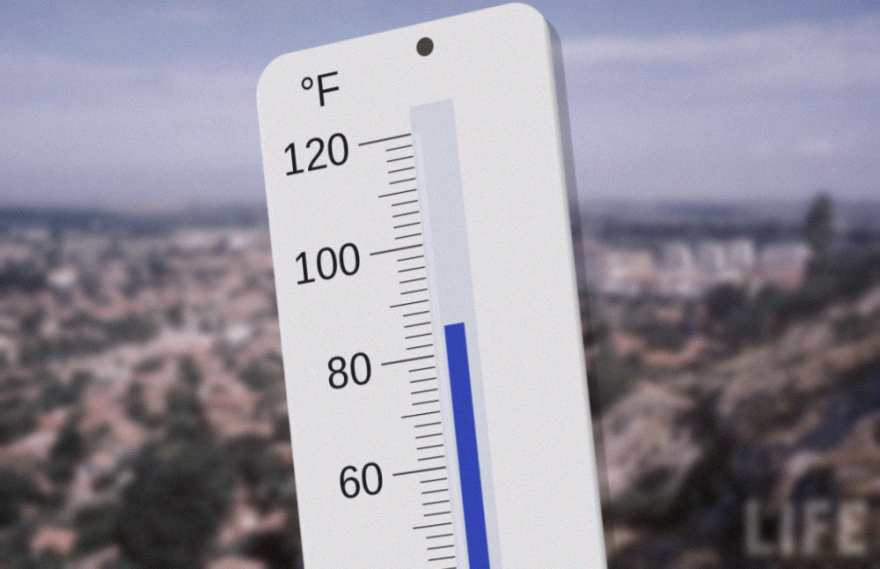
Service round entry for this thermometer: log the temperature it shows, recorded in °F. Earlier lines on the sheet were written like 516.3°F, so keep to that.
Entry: 85°F
